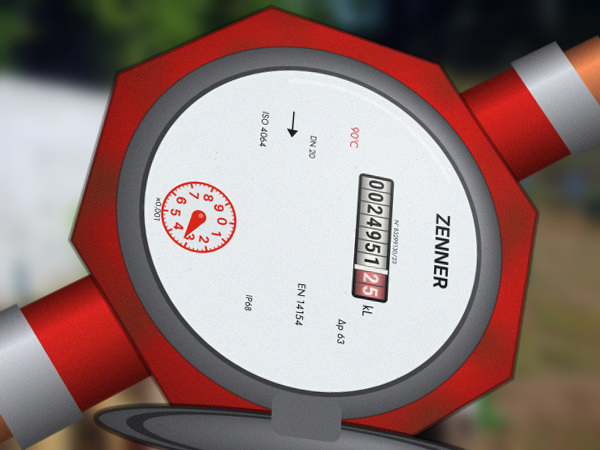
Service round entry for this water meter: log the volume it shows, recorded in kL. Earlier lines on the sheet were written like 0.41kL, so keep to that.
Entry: 24951.253kL
